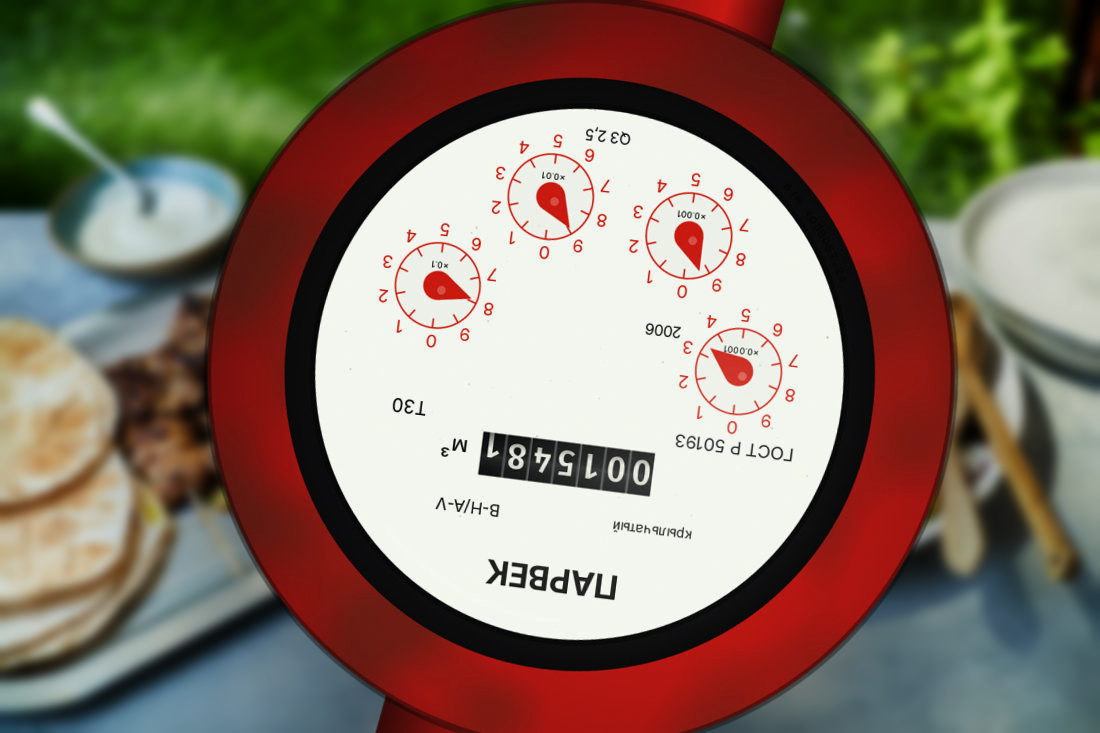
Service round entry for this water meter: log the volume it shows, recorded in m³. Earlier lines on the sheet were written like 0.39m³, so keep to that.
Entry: 15480.7893m³
